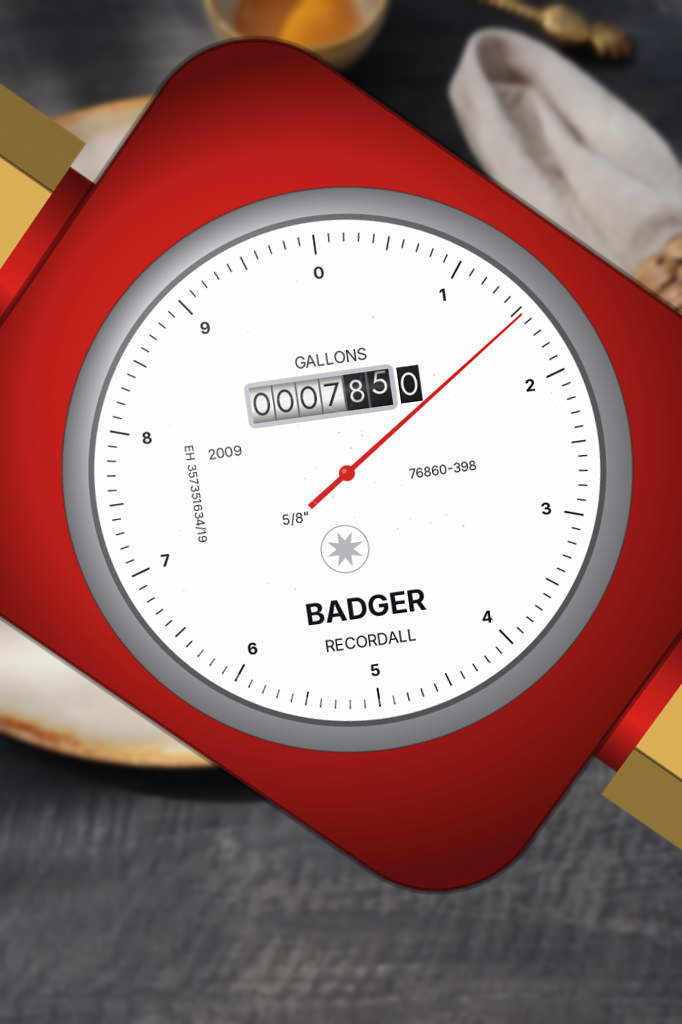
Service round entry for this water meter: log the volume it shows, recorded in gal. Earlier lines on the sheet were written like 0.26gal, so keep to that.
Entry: 7851.5gal
